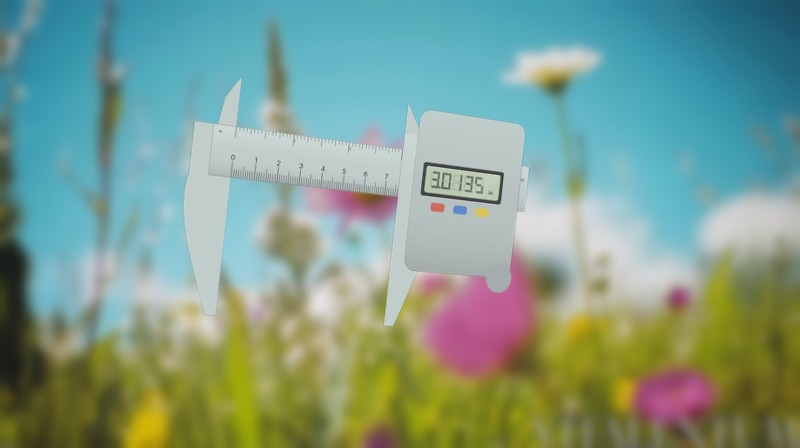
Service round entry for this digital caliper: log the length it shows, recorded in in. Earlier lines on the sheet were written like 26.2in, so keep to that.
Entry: 3.0135in
